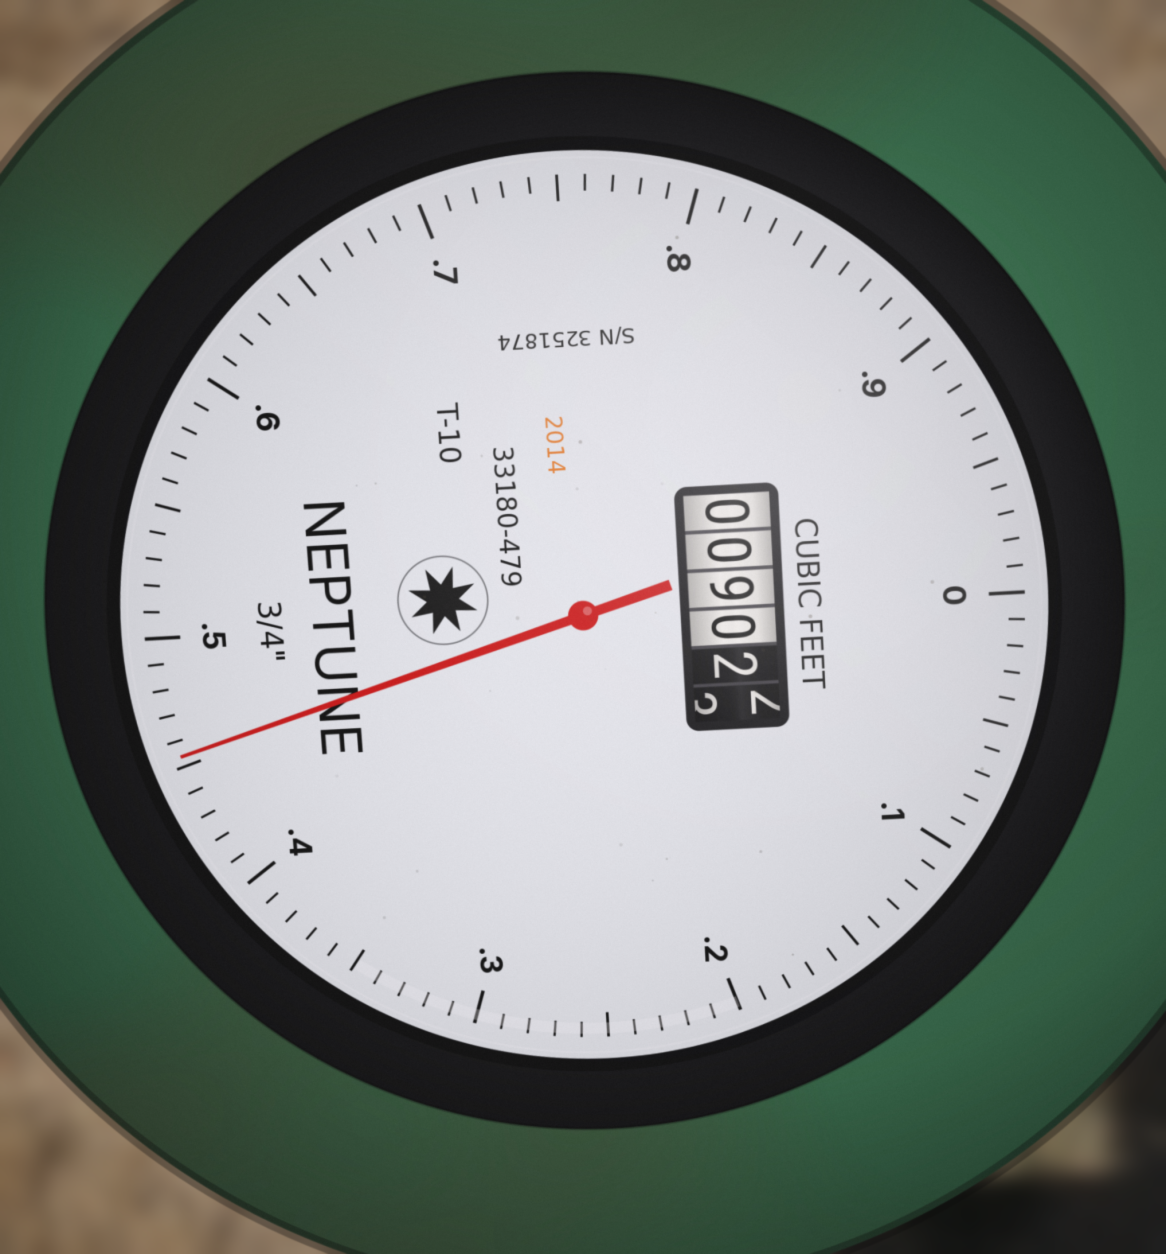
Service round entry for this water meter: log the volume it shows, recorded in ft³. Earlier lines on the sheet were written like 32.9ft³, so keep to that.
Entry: 9022.45ft³
